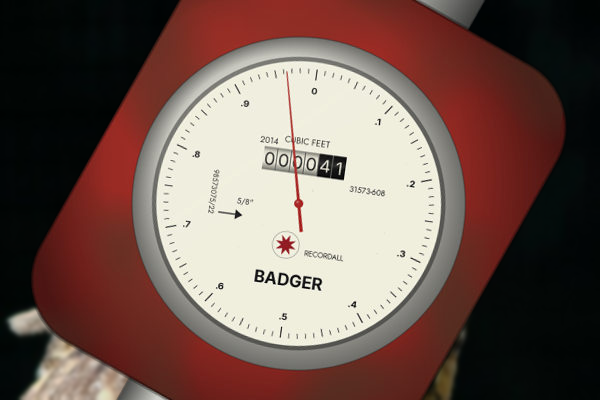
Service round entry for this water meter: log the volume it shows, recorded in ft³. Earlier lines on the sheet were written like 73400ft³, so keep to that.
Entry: 40.96ft³
